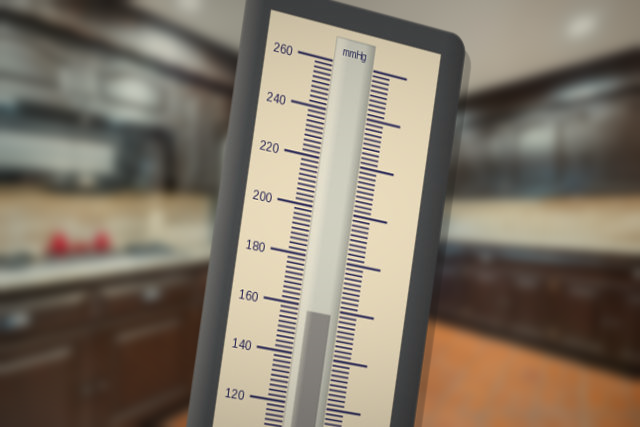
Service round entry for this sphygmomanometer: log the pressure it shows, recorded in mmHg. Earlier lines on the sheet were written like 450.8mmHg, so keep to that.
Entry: 158mmHg
